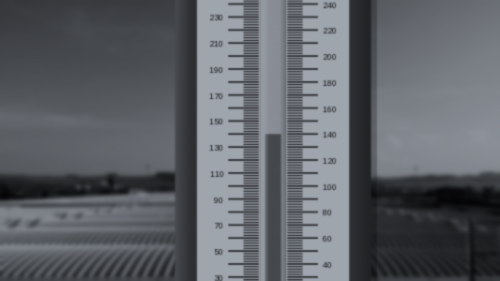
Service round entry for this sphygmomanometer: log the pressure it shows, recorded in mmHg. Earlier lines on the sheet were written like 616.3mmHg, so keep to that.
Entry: 140mmHg
